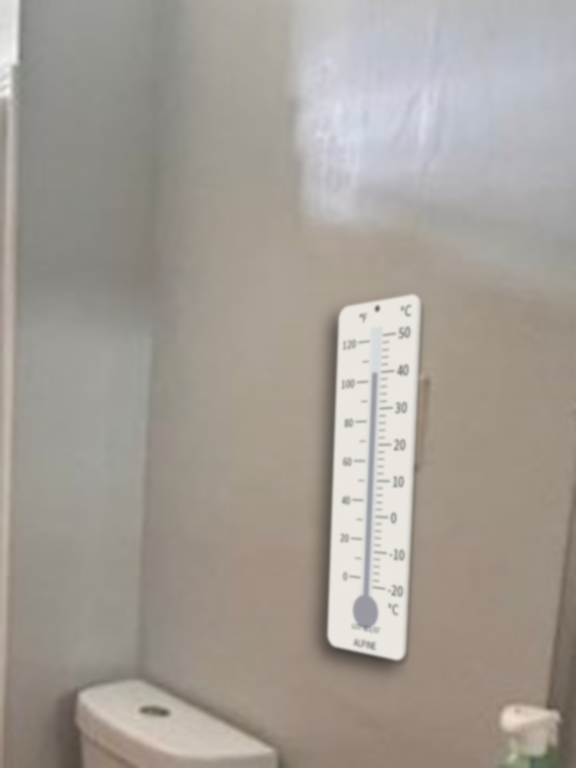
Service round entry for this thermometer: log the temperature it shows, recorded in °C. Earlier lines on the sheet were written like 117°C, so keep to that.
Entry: 40°C
